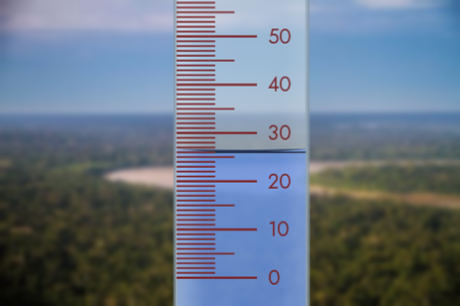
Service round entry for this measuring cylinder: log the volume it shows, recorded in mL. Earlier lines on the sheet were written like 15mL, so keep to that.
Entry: 26mL
